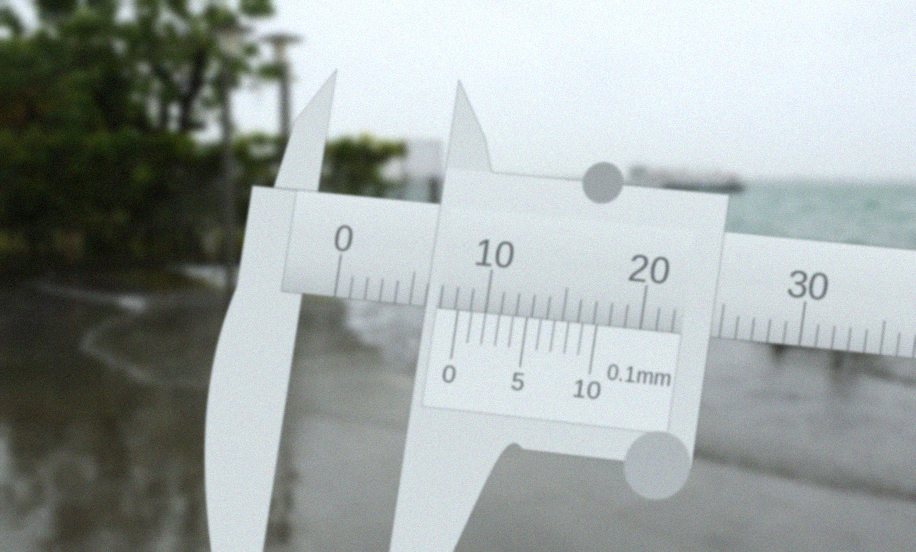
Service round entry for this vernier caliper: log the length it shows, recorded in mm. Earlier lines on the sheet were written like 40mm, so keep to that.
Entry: 8.2mm
